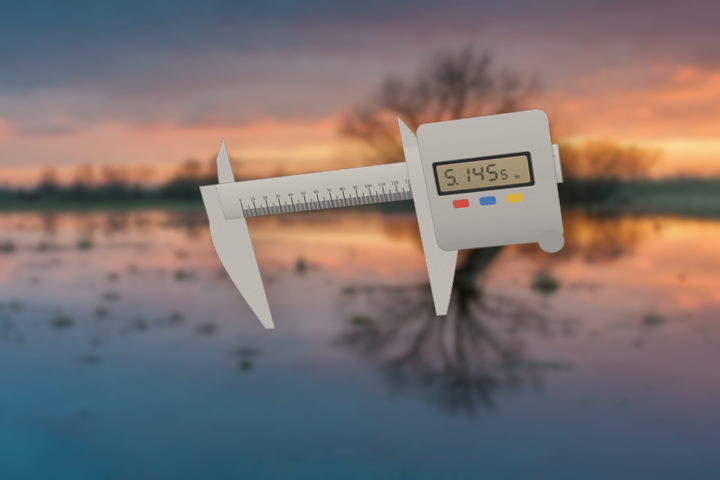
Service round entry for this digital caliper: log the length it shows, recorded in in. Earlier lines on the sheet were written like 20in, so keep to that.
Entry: 5.1455in
